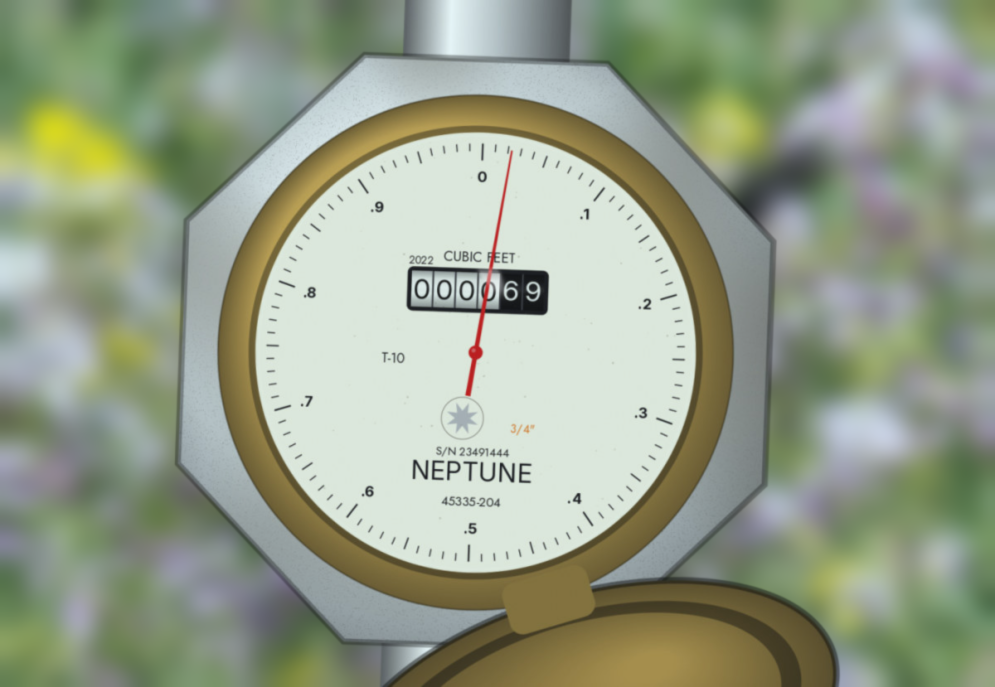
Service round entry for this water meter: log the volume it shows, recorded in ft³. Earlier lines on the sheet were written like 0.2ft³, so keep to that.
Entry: 69.02ft³
